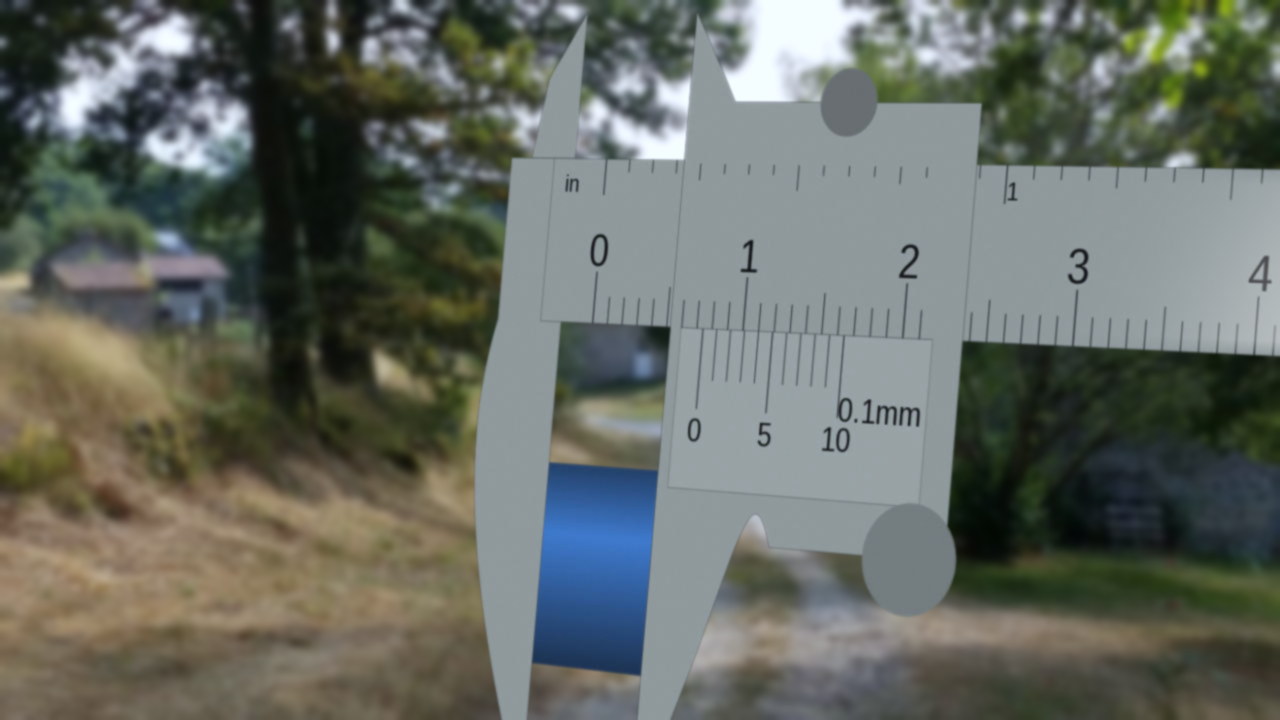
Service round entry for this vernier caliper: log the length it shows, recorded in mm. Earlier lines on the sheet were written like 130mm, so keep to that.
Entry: 7.4mm
